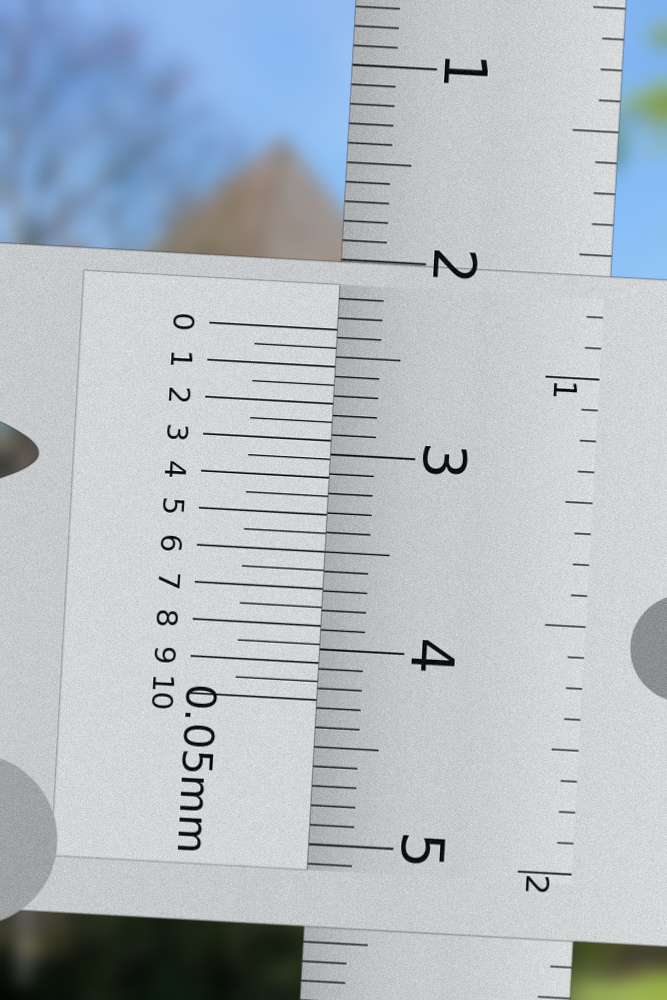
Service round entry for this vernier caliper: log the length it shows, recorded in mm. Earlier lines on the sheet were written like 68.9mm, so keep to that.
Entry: 23.6mm
